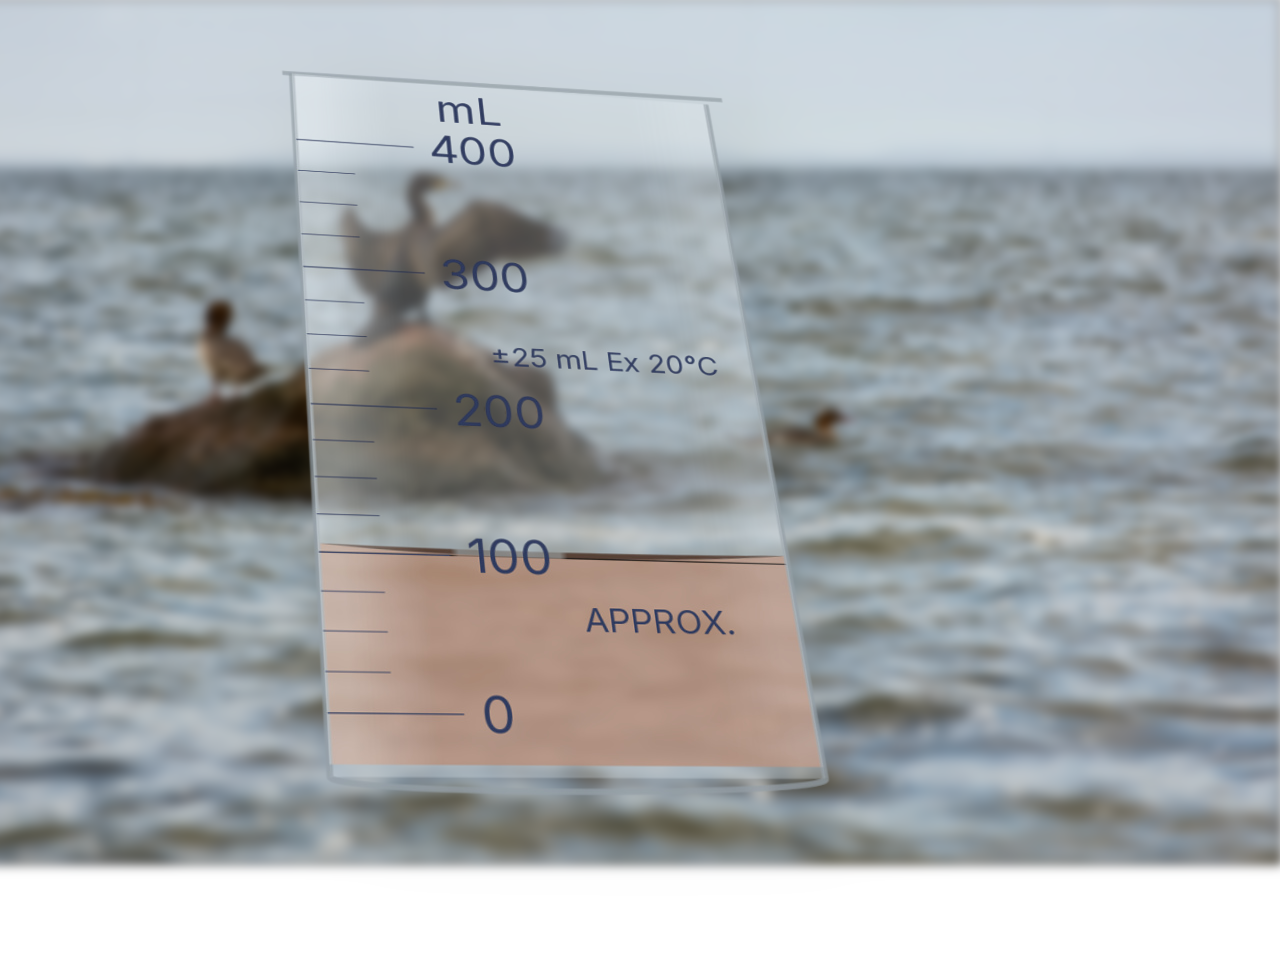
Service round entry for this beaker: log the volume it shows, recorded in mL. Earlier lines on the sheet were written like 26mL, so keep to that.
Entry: 100mL
